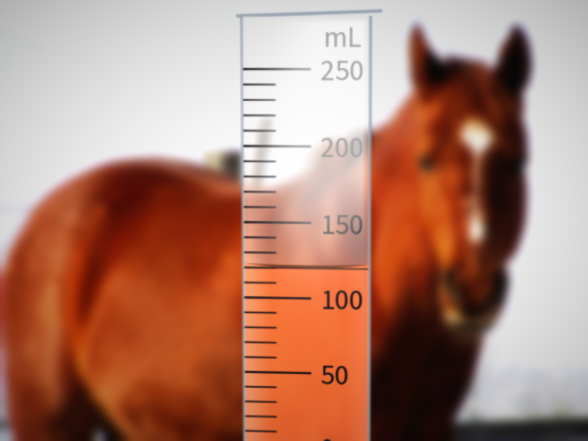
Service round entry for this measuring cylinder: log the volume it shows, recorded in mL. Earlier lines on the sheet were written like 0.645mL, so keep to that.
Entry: 120mL
